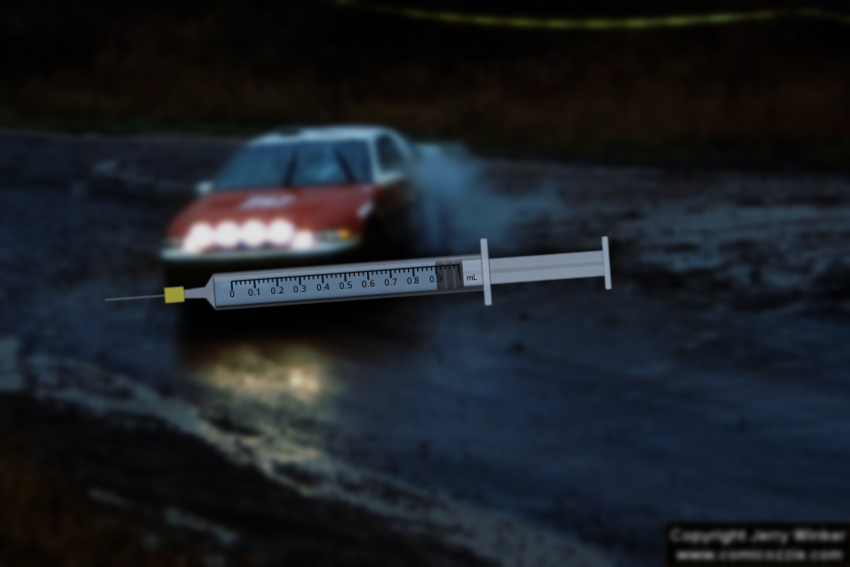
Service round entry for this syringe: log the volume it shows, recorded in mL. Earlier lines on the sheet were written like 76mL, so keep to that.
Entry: 0.9mL
